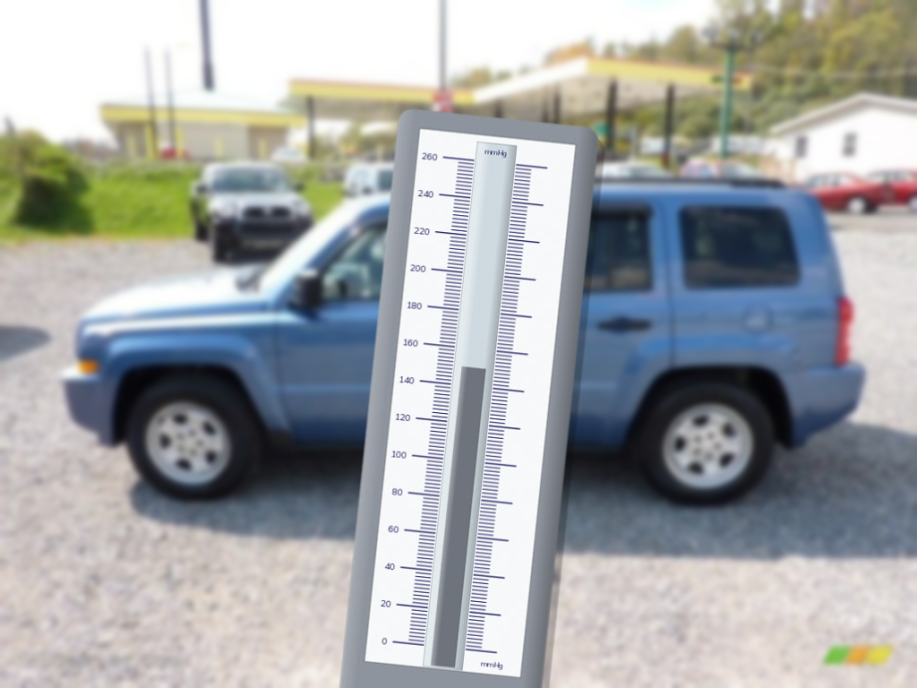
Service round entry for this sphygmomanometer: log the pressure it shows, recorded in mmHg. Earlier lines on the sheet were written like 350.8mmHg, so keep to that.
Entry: 150mmHg
